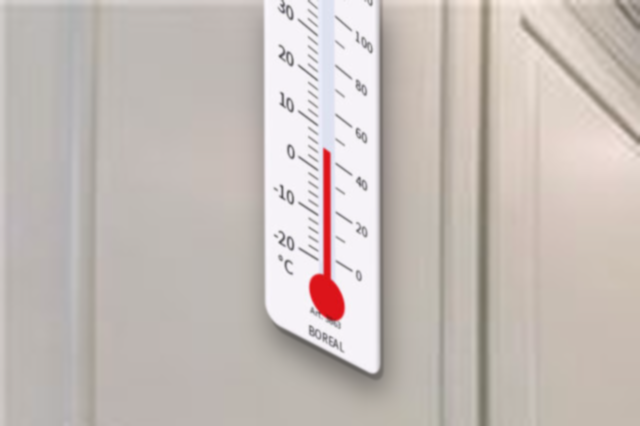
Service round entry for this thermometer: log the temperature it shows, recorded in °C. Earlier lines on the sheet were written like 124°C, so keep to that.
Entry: 6°C
